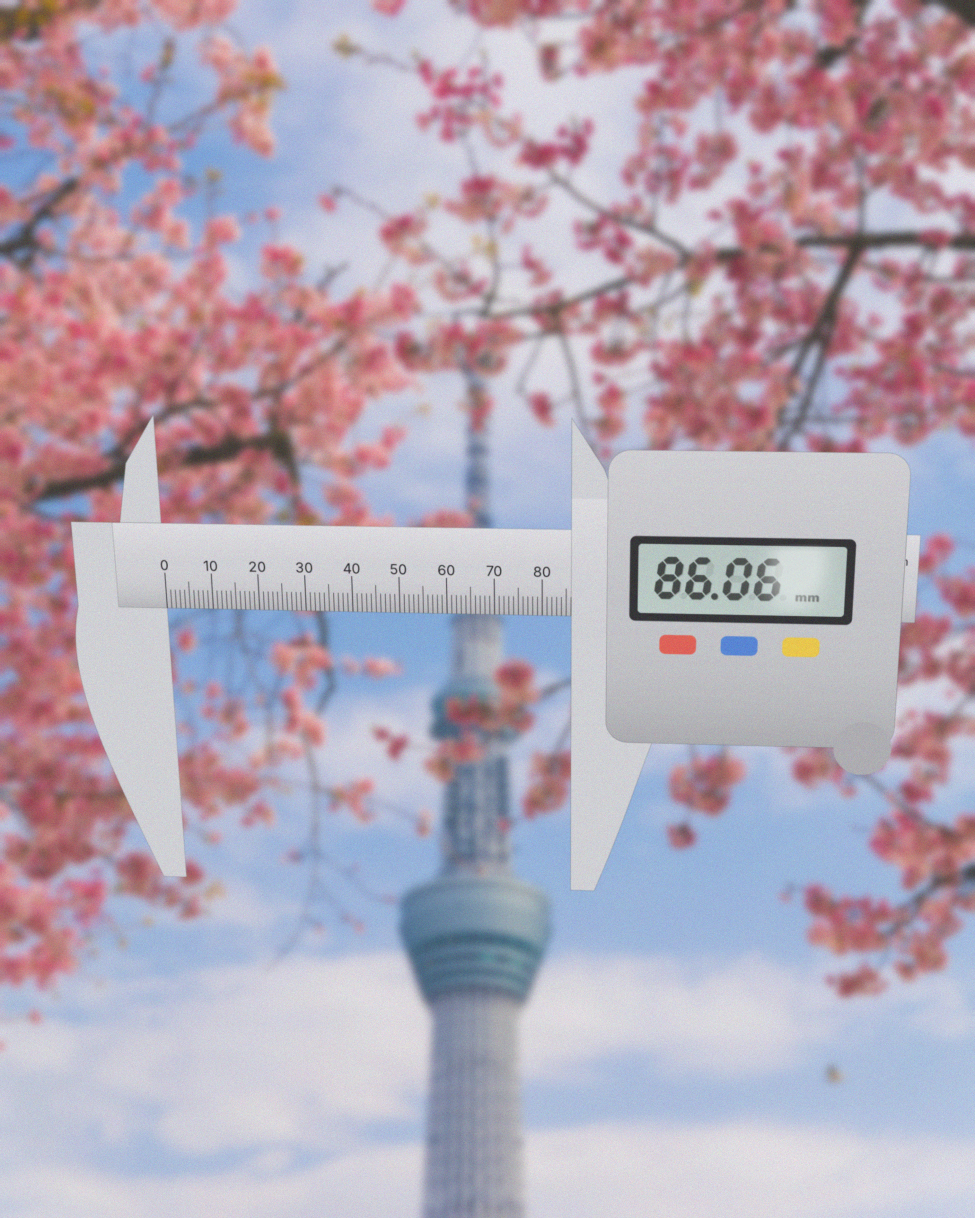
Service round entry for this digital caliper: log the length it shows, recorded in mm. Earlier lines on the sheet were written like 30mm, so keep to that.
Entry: 86.06mm
